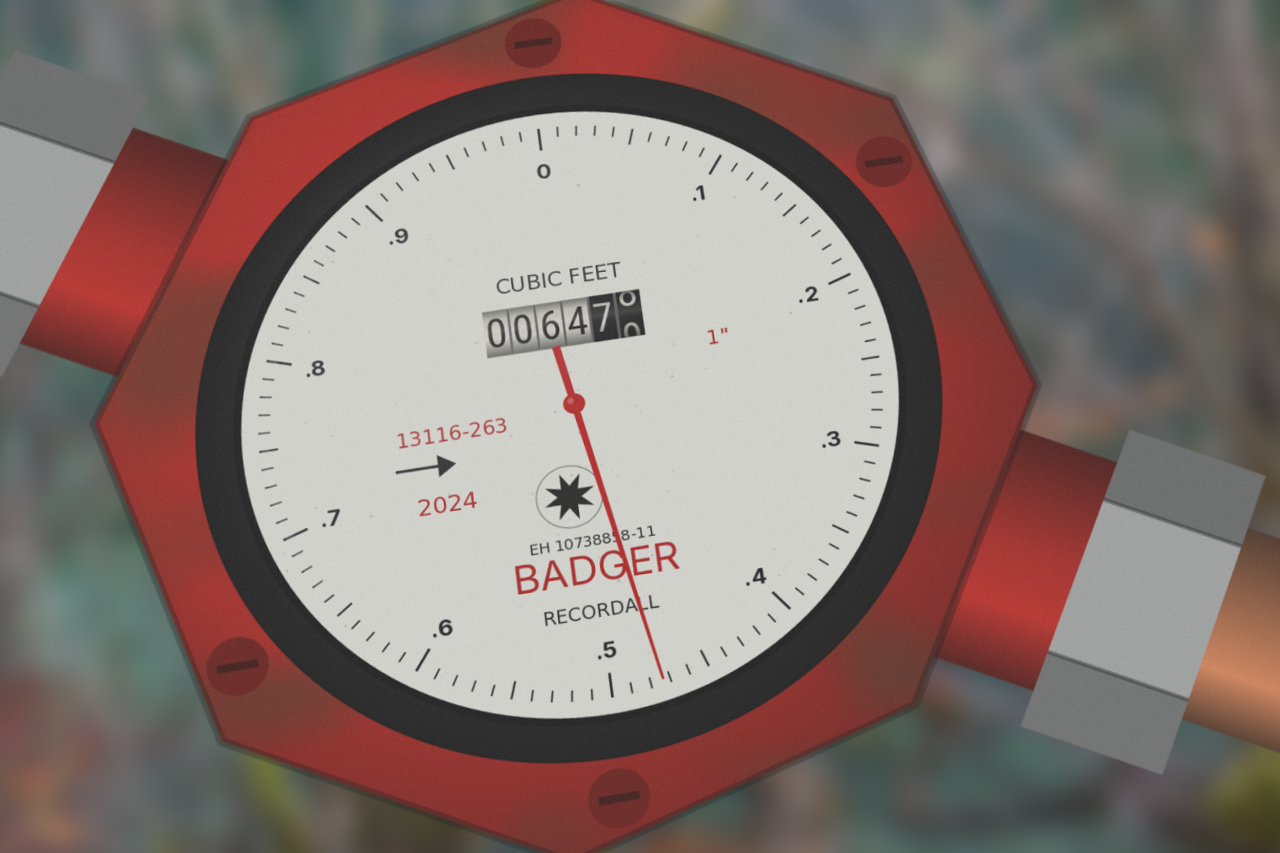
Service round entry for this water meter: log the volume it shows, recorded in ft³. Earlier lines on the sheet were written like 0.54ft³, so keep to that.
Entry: 6478.47ft³
